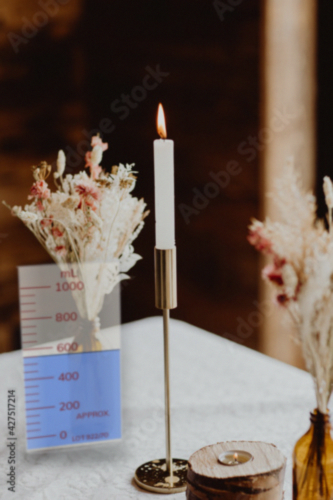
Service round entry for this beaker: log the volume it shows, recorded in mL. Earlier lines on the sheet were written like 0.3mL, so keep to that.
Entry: 550mL
